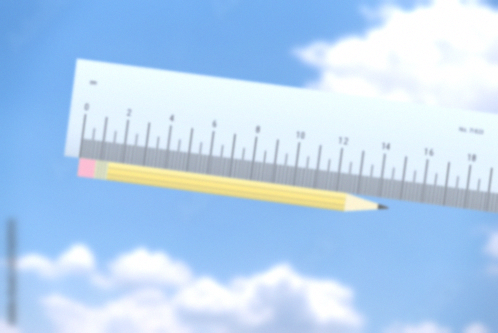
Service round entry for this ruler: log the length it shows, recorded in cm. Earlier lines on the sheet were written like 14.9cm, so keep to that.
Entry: 14.5cm
